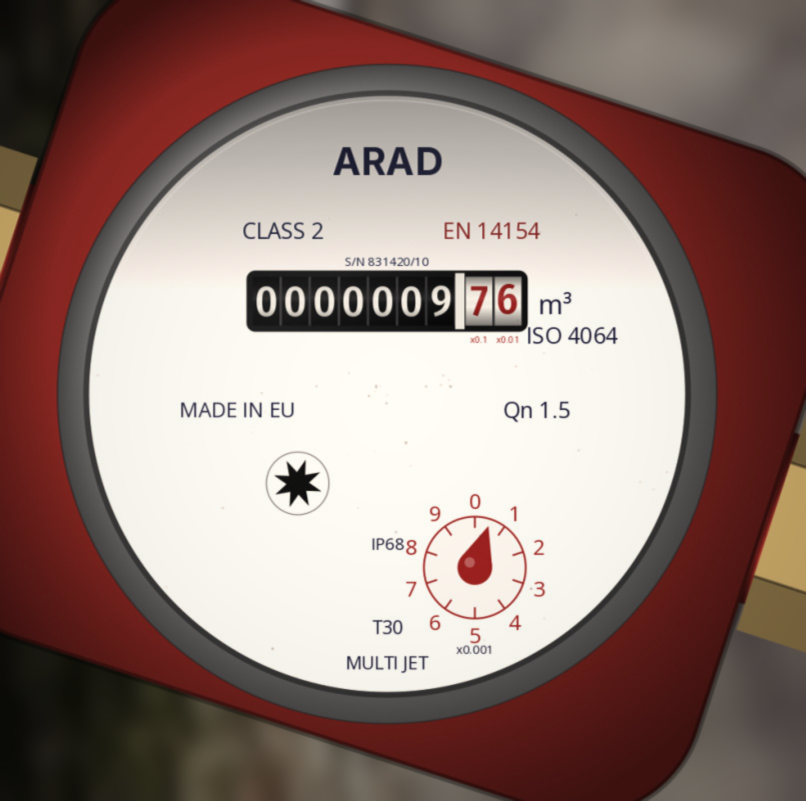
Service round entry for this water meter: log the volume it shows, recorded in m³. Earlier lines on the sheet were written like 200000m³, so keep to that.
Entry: 9.760m³
